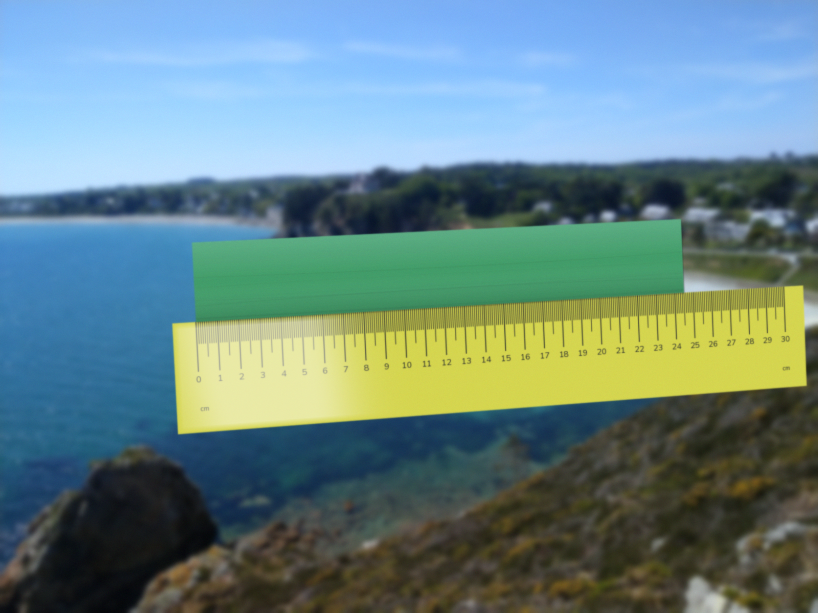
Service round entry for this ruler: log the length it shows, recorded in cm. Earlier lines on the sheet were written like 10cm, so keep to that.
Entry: 24.5cm
